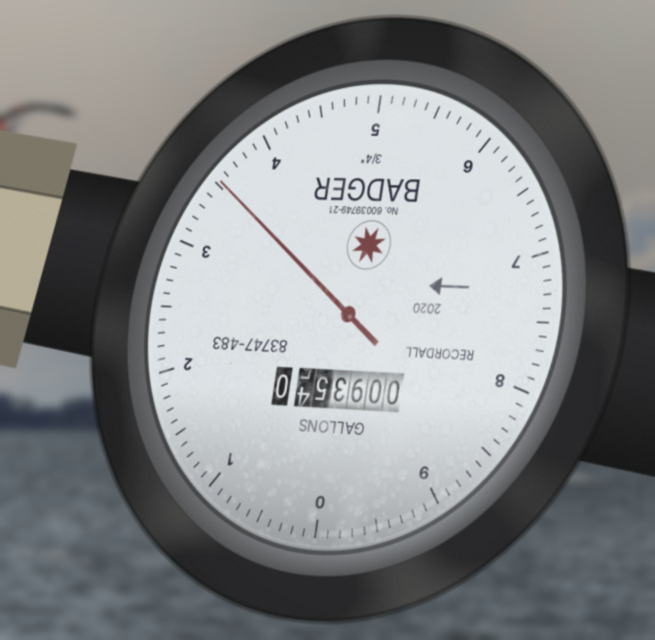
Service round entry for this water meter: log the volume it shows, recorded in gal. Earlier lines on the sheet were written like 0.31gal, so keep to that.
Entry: 93543.5gal
